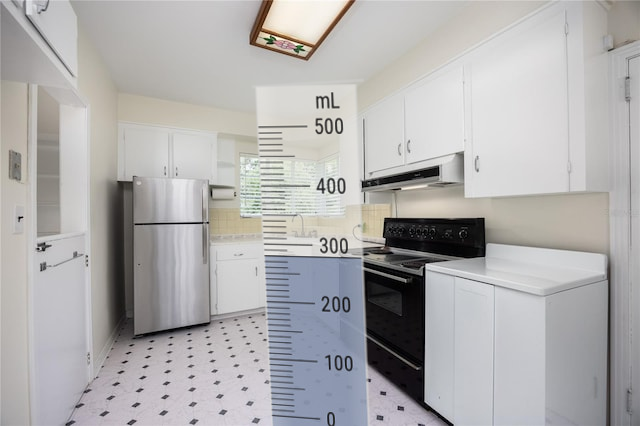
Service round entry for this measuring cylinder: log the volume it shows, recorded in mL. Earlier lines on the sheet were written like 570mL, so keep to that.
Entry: 280mL
